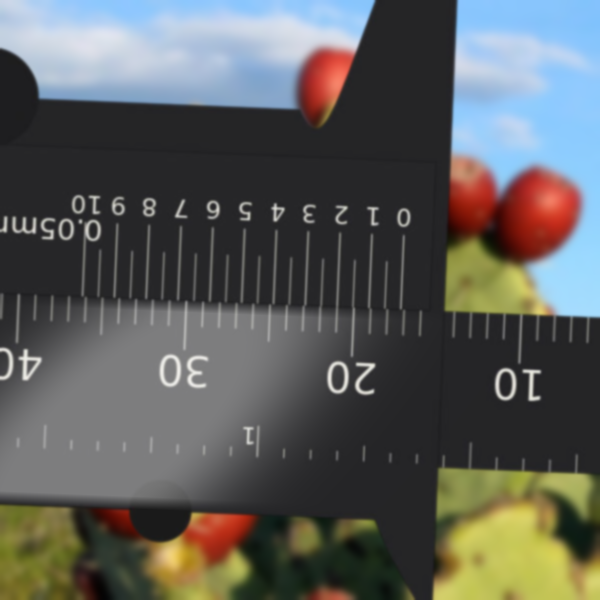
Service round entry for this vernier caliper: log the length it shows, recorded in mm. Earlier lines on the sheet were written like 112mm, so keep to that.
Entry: 17.2mm
